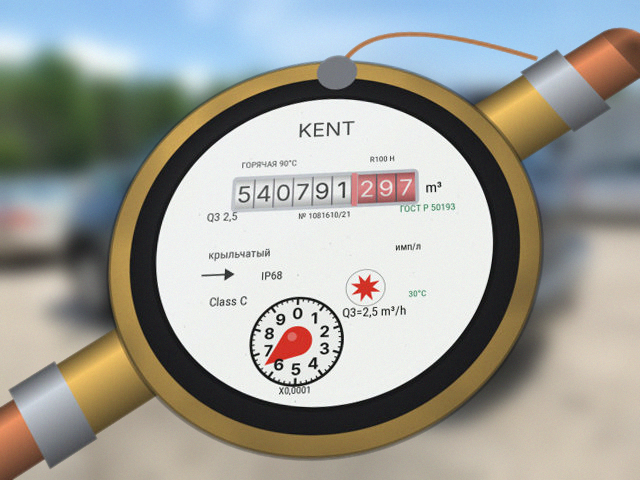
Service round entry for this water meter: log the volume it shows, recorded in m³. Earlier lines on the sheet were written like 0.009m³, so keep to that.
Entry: 540791.2976m³
